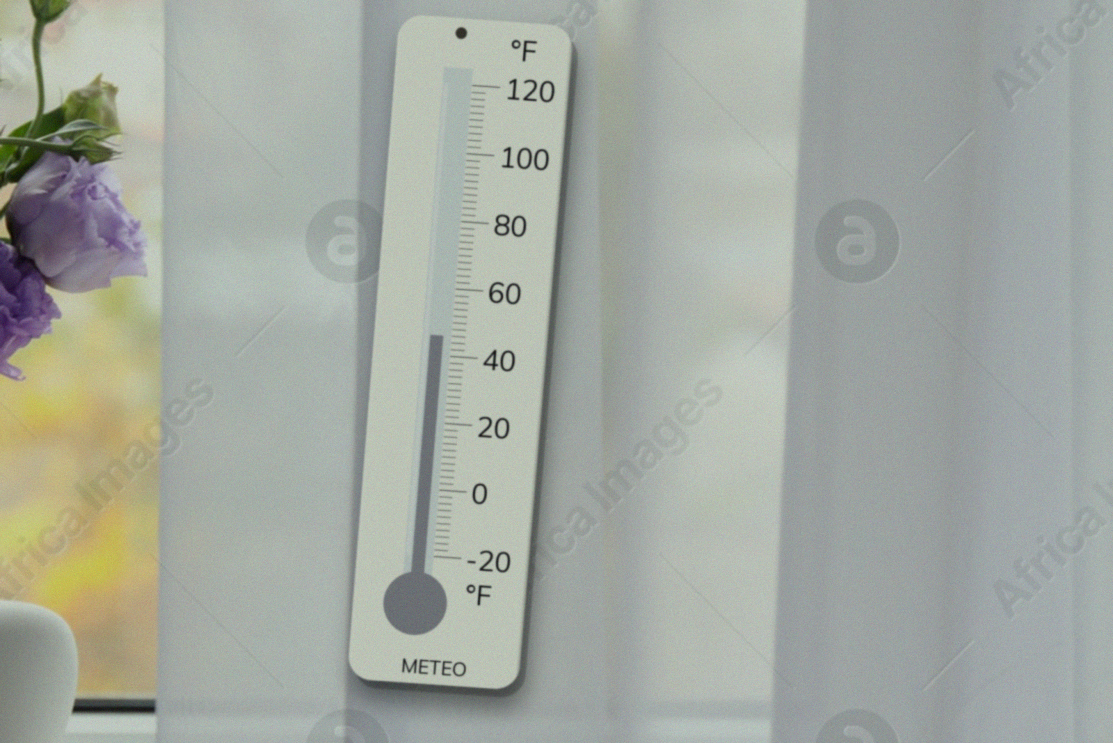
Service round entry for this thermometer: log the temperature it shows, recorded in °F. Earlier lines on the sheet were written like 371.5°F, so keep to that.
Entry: 46°F
